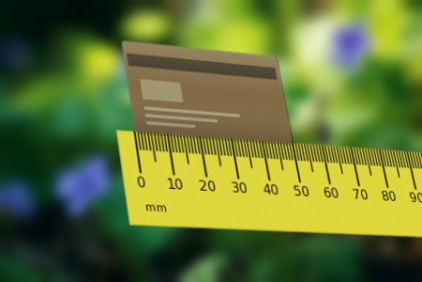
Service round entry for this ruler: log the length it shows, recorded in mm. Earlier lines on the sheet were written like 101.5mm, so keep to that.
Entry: 50mm
